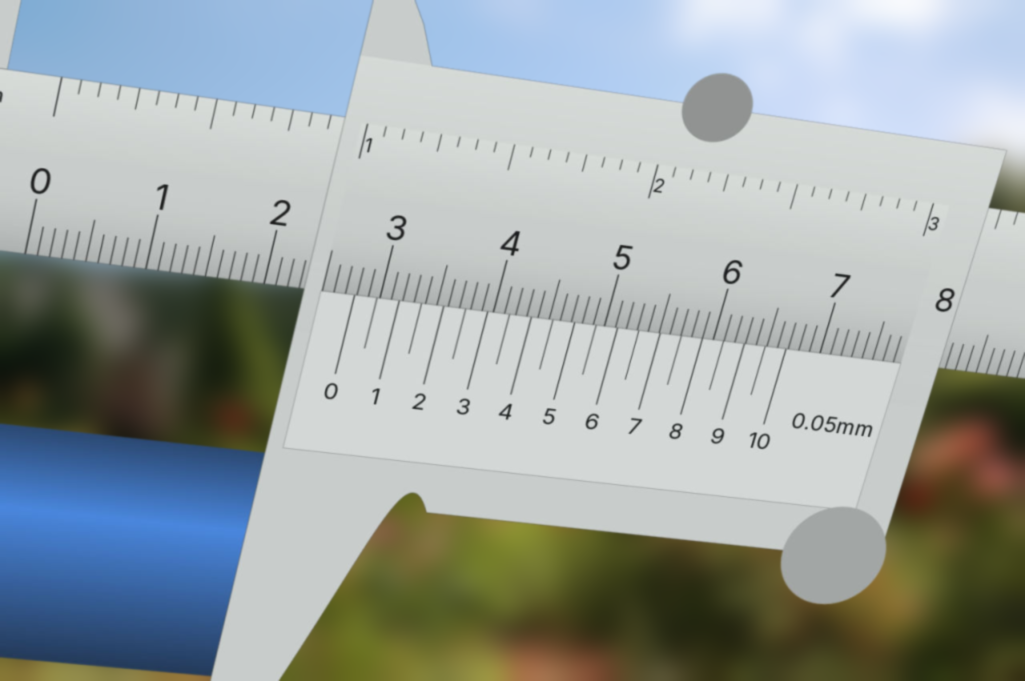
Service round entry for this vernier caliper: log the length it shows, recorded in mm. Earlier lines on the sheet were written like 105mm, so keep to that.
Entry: 27.8mm
